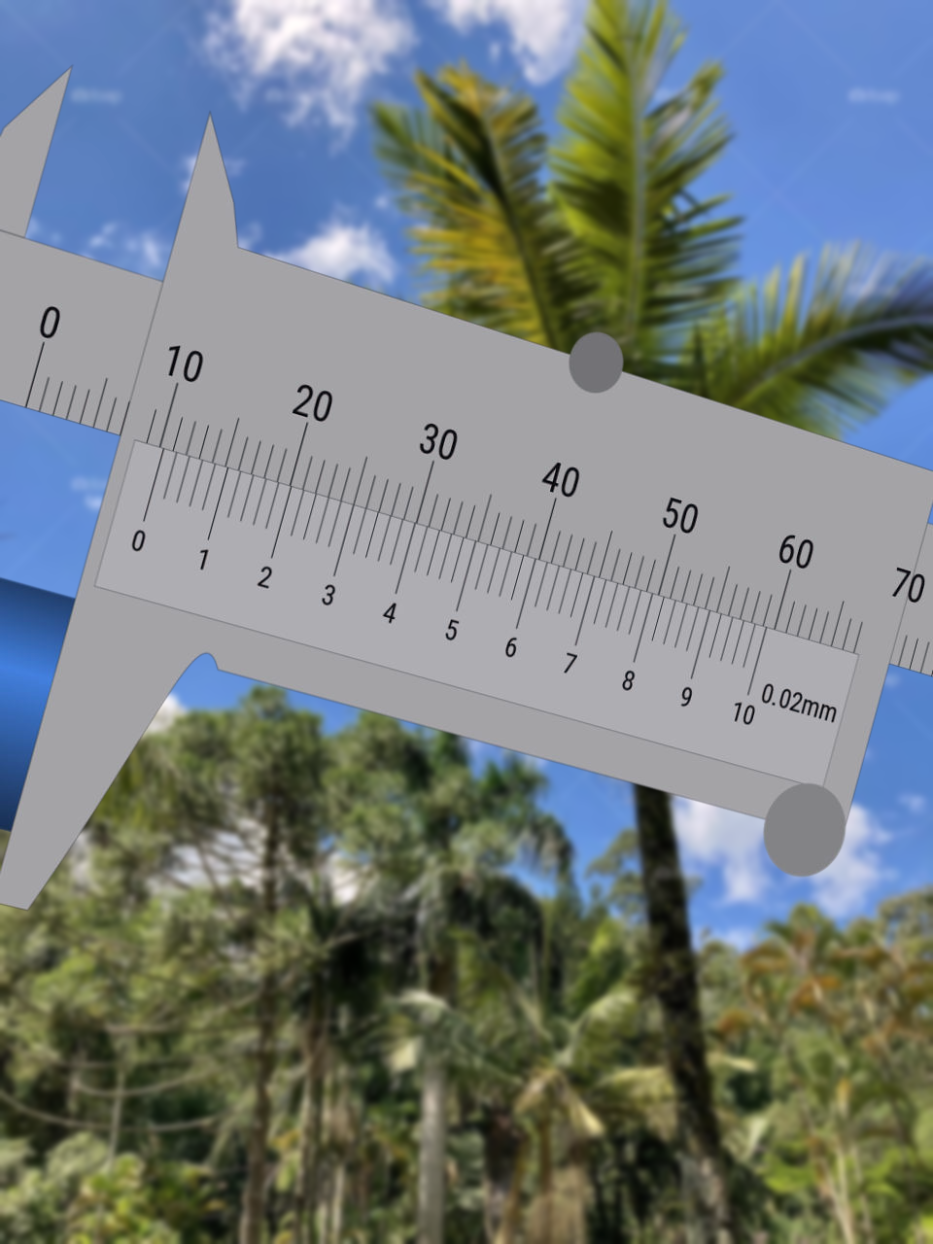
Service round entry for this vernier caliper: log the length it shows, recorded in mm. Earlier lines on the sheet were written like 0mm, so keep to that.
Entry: 10.3mm
